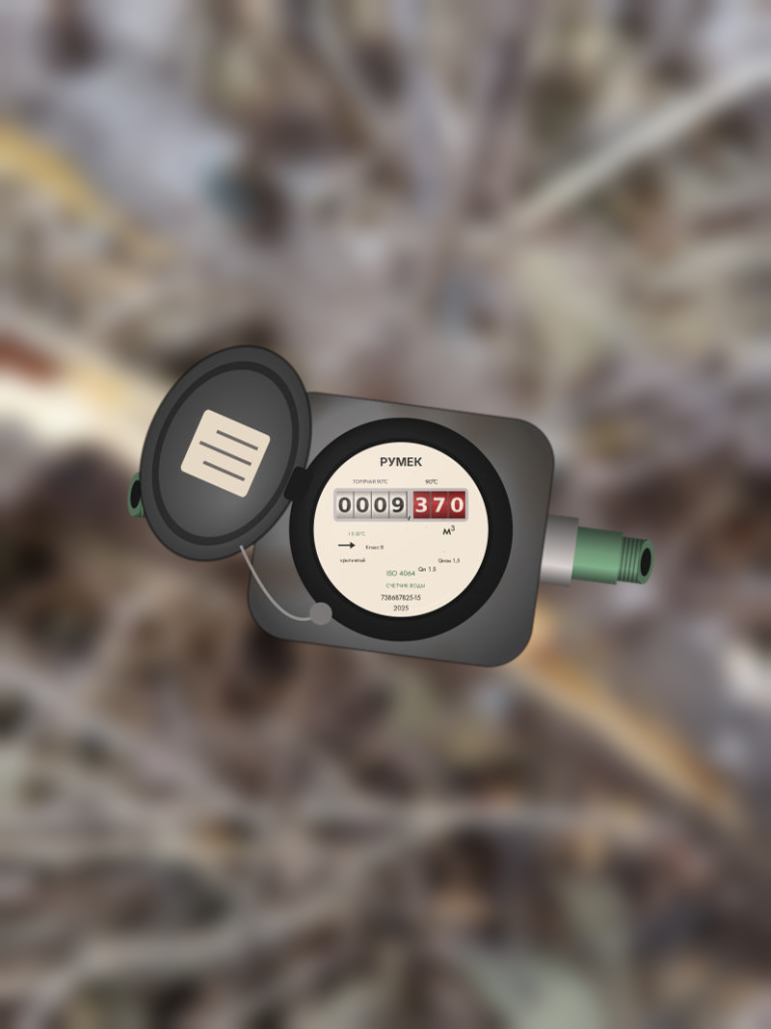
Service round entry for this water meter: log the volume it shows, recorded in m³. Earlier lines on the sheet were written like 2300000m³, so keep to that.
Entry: 9.370m³
